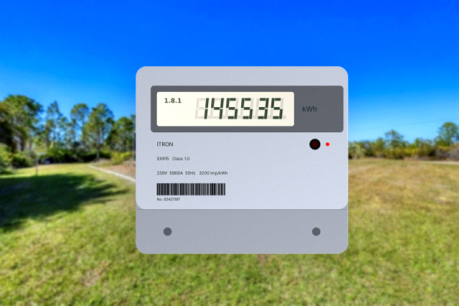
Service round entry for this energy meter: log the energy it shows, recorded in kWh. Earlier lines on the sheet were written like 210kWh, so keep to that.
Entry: 145535kWh
